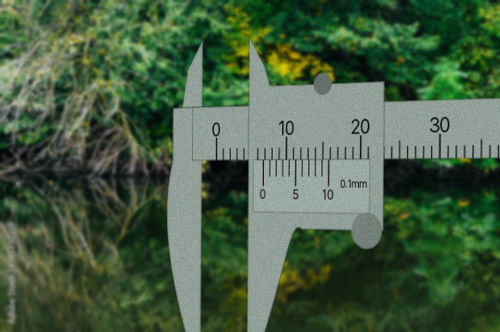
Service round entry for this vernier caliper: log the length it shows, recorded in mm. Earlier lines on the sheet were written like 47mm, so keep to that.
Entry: 6.8mm
